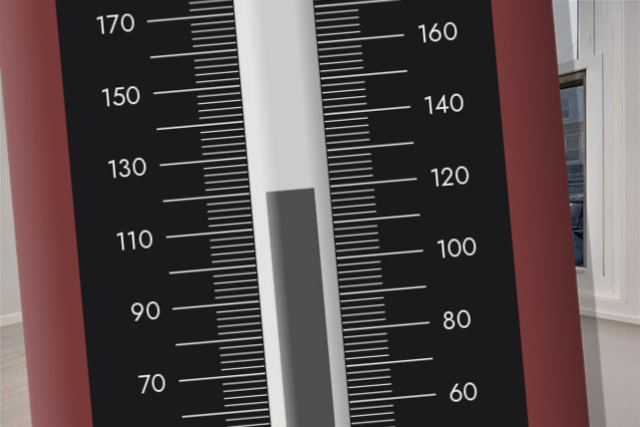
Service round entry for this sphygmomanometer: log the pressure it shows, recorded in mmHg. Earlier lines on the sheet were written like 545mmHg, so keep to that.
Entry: 120mmHg
